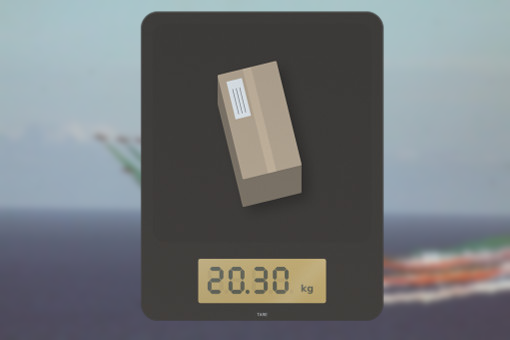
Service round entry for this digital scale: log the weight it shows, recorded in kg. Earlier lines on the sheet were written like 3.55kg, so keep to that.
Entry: 20.30kg
